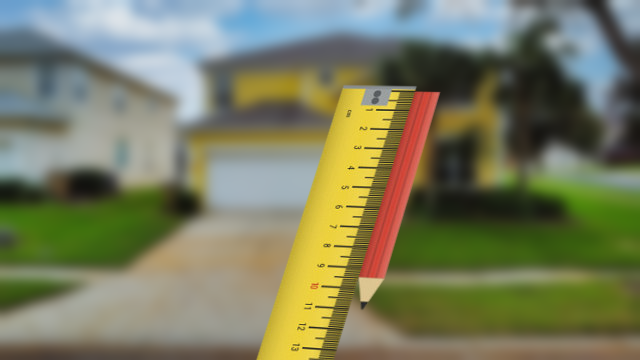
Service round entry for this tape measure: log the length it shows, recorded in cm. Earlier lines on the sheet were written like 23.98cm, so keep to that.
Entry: 11cm
